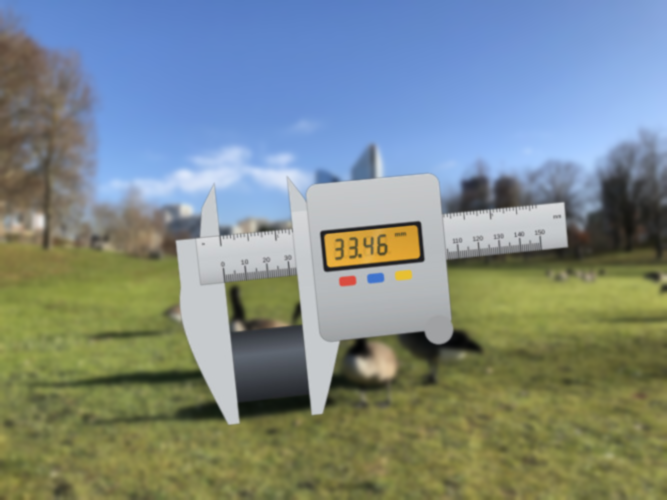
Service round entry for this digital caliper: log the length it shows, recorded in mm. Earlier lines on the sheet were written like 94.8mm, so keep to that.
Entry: 33.46mm
